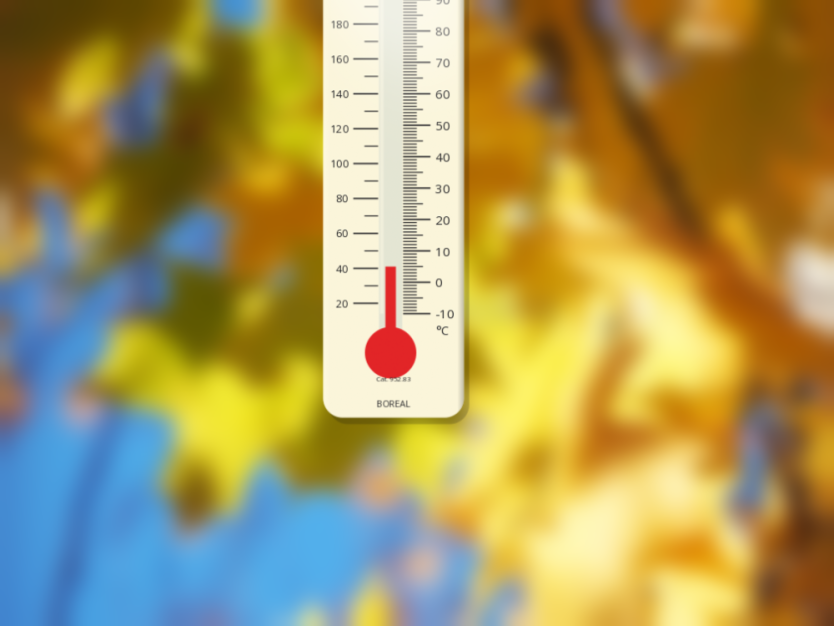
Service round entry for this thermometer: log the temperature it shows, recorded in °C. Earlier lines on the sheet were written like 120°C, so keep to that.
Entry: 5°C
